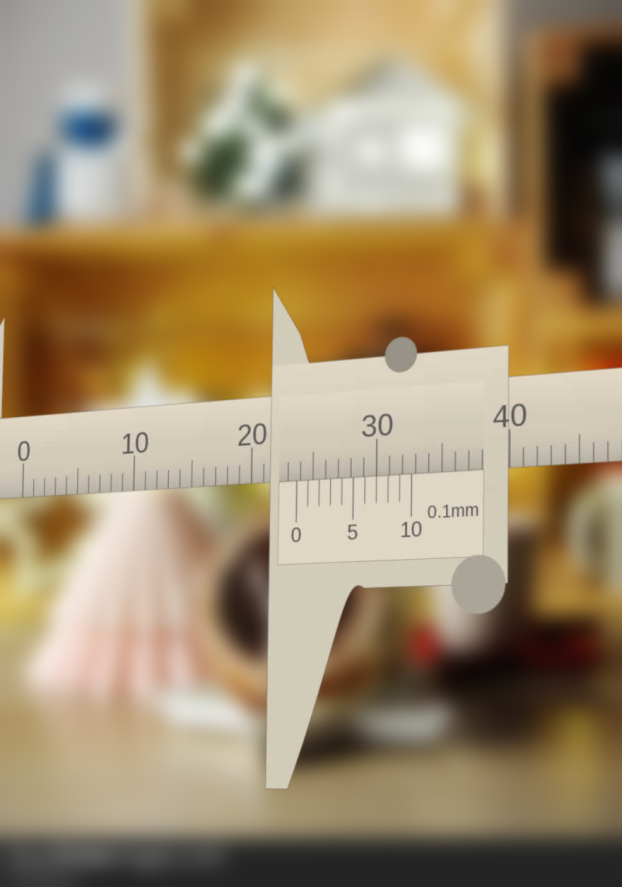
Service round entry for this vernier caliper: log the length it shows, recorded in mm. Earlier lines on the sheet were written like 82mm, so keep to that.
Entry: 23.7mm
